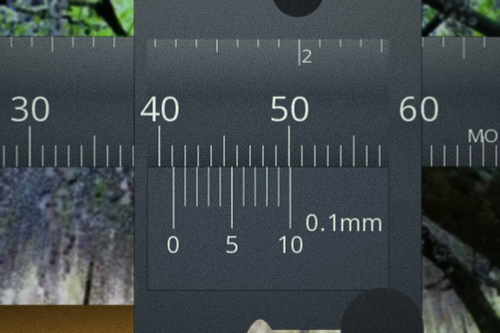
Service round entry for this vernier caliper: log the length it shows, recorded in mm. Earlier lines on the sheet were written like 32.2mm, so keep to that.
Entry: 41.1mm
